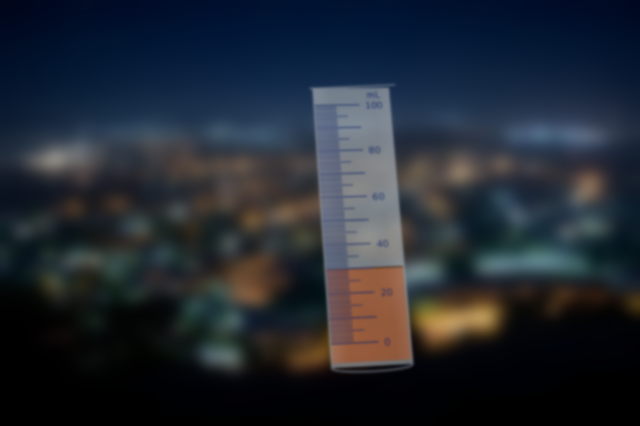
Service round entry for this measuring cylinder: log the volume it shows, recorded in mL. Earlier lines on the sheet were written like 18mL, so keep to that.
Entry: 30mL
